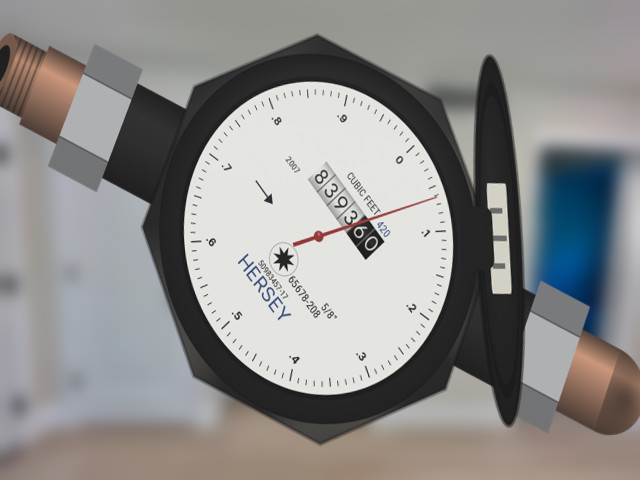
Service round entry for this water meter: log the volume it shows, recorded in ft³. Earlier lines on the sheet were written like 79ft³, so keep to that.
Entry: 839360.06ft³
